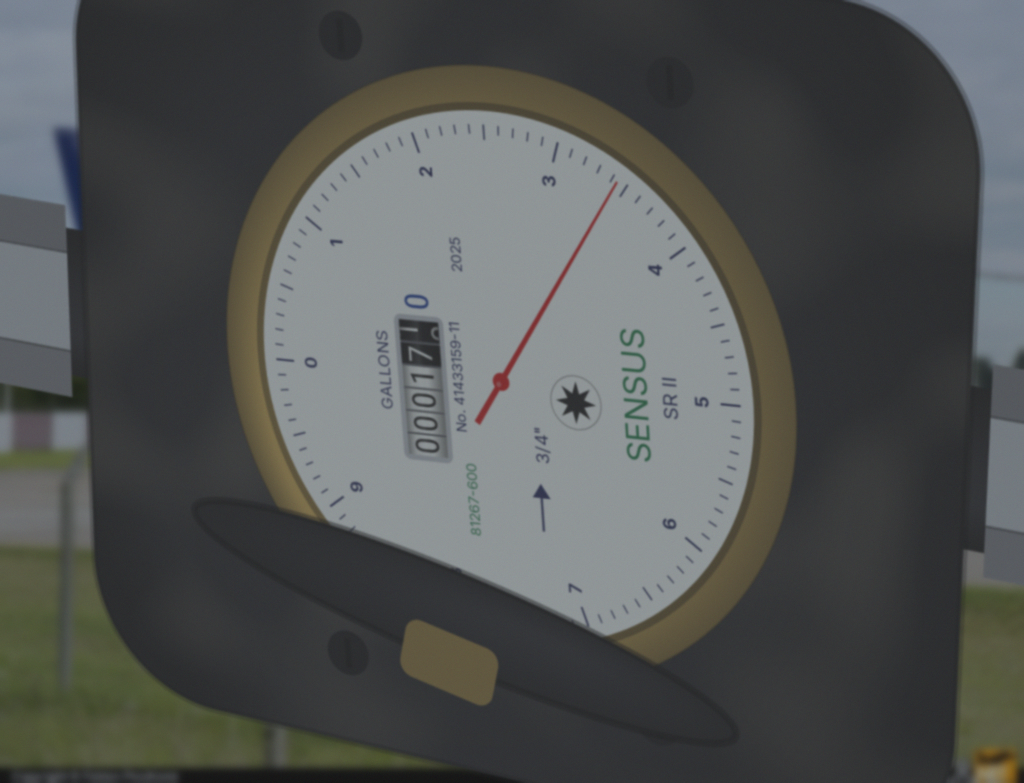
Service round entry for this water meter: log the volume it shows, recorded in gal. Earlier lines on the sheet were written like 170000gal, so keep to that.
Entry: 1713.4gal
